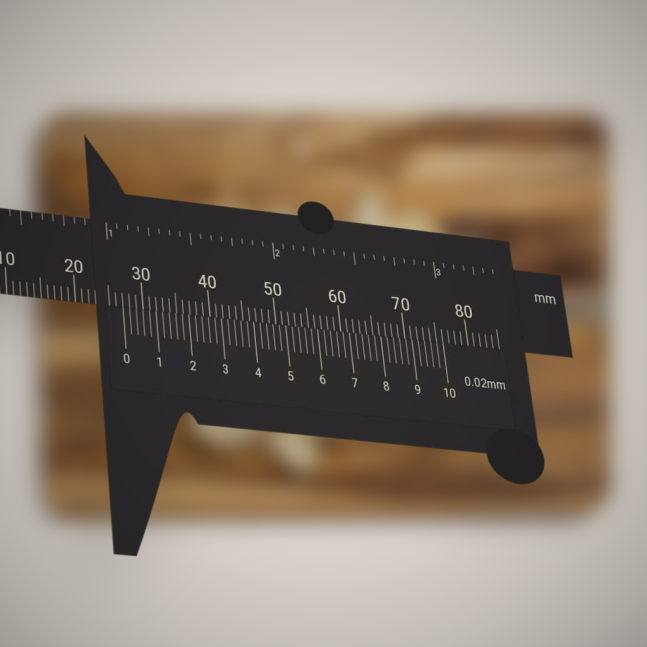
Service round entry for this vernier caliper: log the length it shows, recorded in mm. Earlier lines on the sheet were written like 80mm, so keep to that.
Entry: 27.0mm
